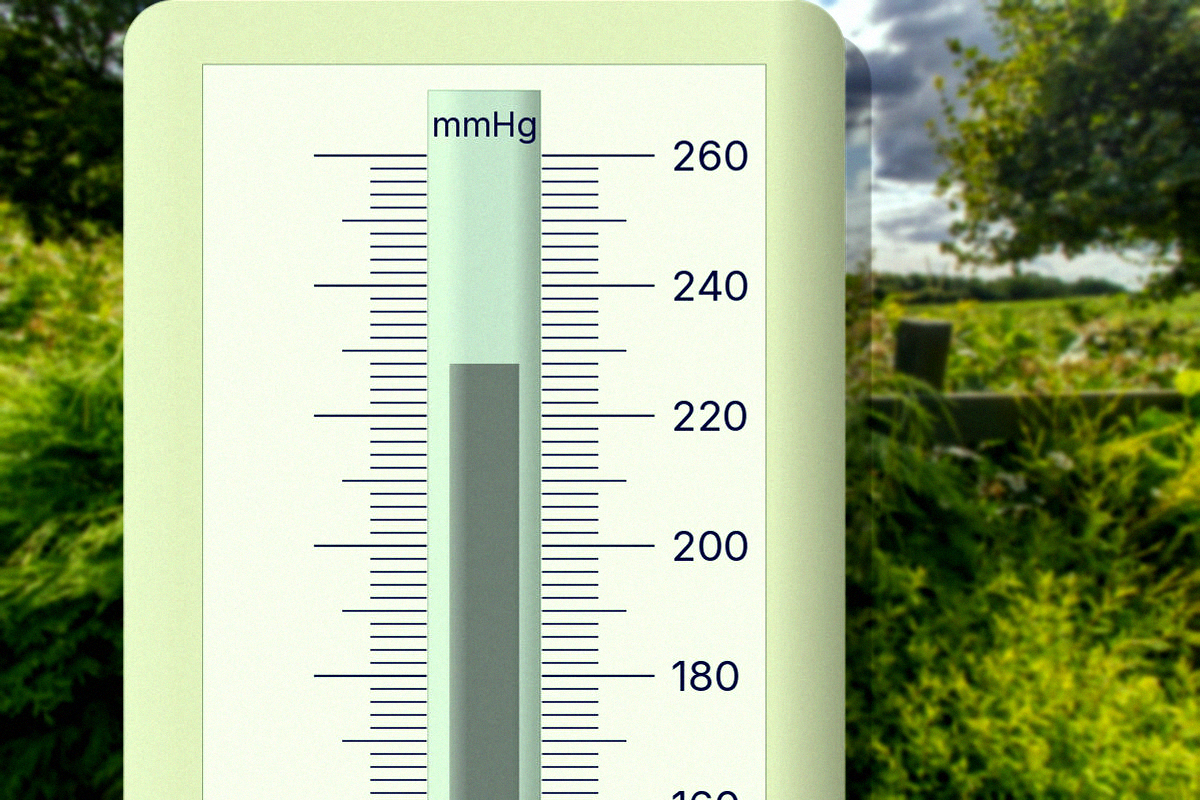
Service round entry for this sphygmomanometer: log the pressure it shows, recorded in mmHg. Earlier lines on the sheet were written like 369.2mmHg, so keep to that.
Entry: 228mmHg
